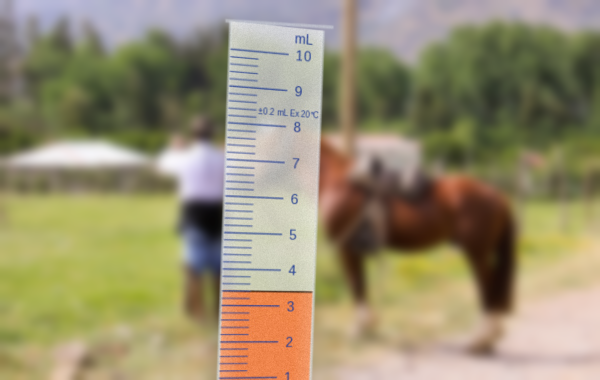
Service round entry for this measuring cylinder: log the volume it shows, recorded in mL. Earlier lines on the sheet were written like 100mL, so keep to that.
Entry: 3.4mL
